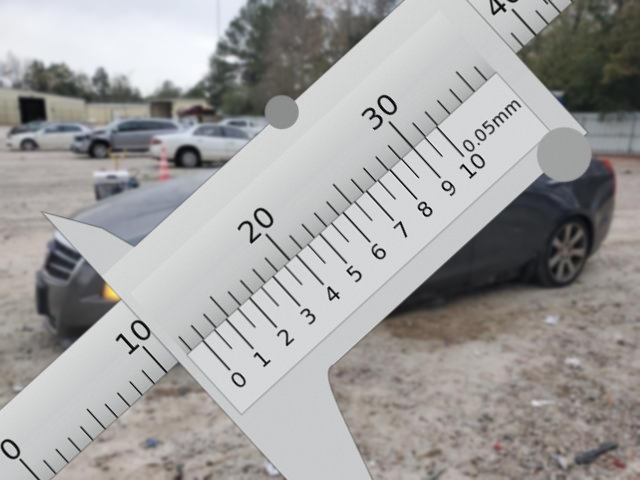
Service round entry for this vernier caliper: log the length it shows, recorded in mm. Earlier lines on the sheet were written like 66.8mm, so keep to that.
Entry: 12.9mm
